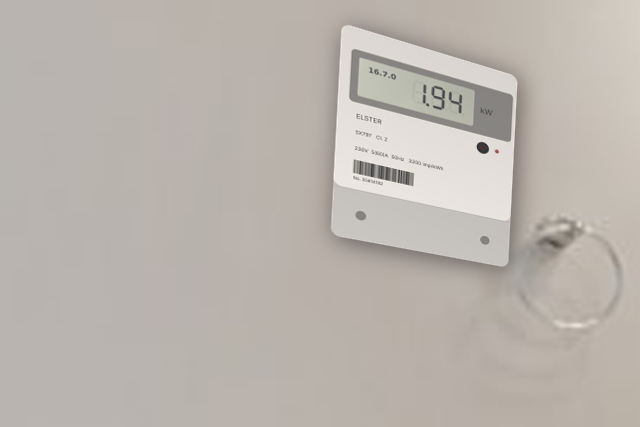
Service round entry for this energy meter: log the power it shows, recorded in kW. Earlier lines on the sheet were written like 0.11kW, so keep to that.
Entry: 1.94kW
